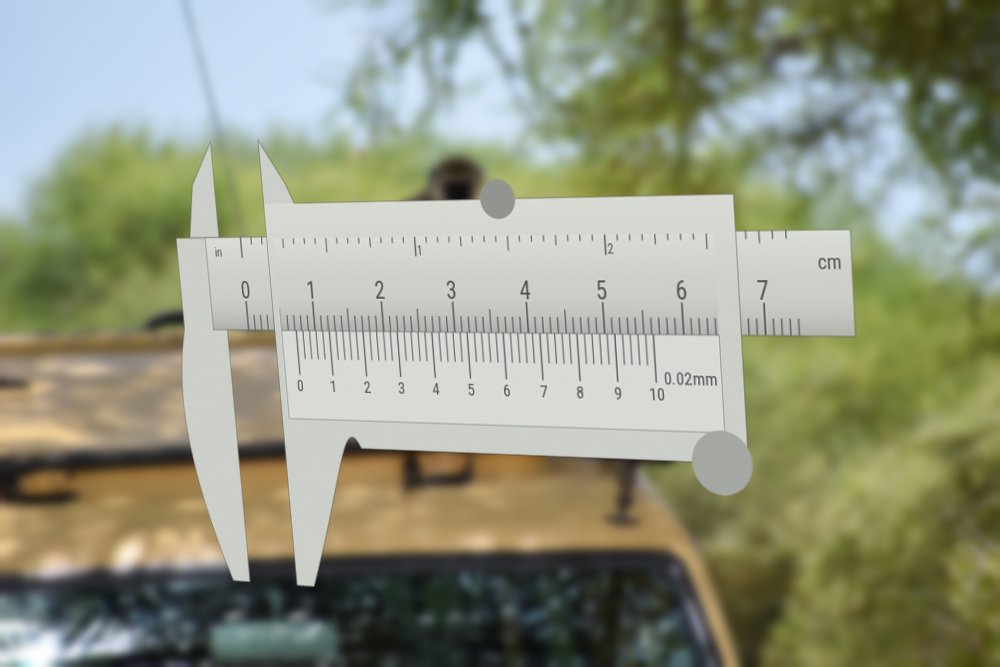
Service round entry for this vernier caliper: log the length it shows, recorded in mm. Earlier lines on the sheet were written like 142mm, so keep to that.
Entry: 7.2mm
